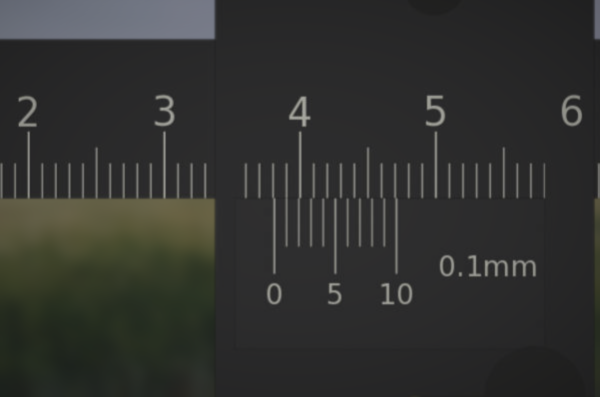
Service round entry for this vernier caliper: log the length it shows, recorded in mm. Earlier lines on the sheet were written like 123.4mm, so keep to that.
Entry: 38.1mm
